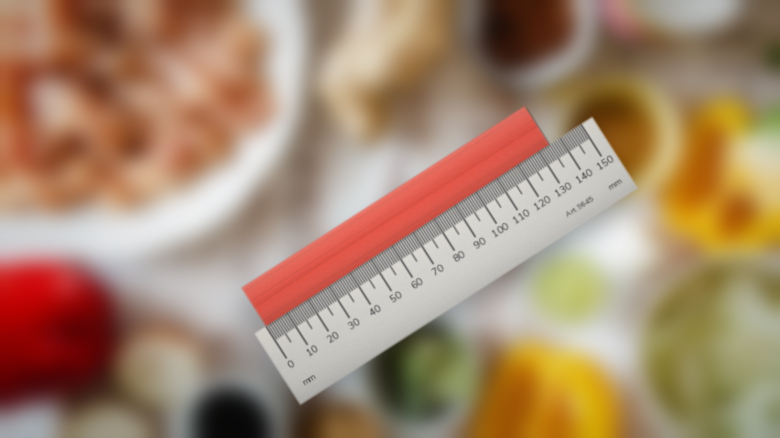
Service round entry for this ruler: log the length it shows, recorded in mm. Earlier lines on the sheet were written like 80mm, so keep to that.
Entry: 135mm
